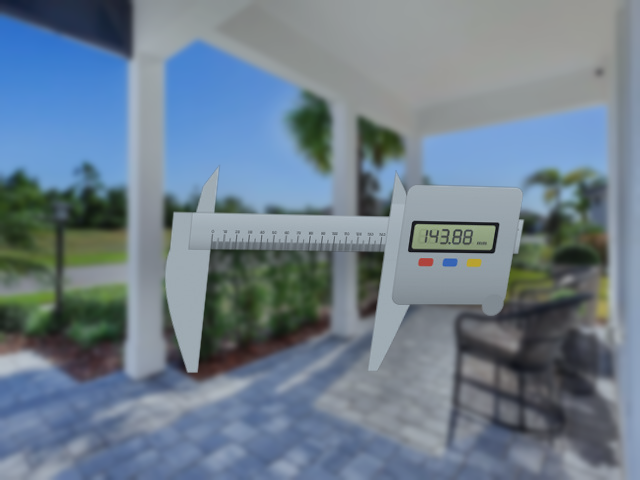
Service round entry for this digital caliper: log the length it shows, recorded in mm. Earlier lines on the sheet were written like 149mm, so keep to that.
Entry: 143.88mm
